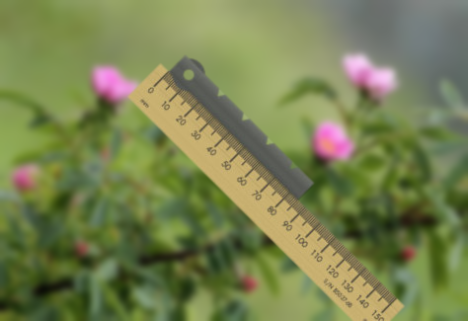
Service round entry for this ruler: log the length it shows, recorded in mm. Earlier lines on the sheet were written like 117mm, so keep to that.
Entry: 85mm
